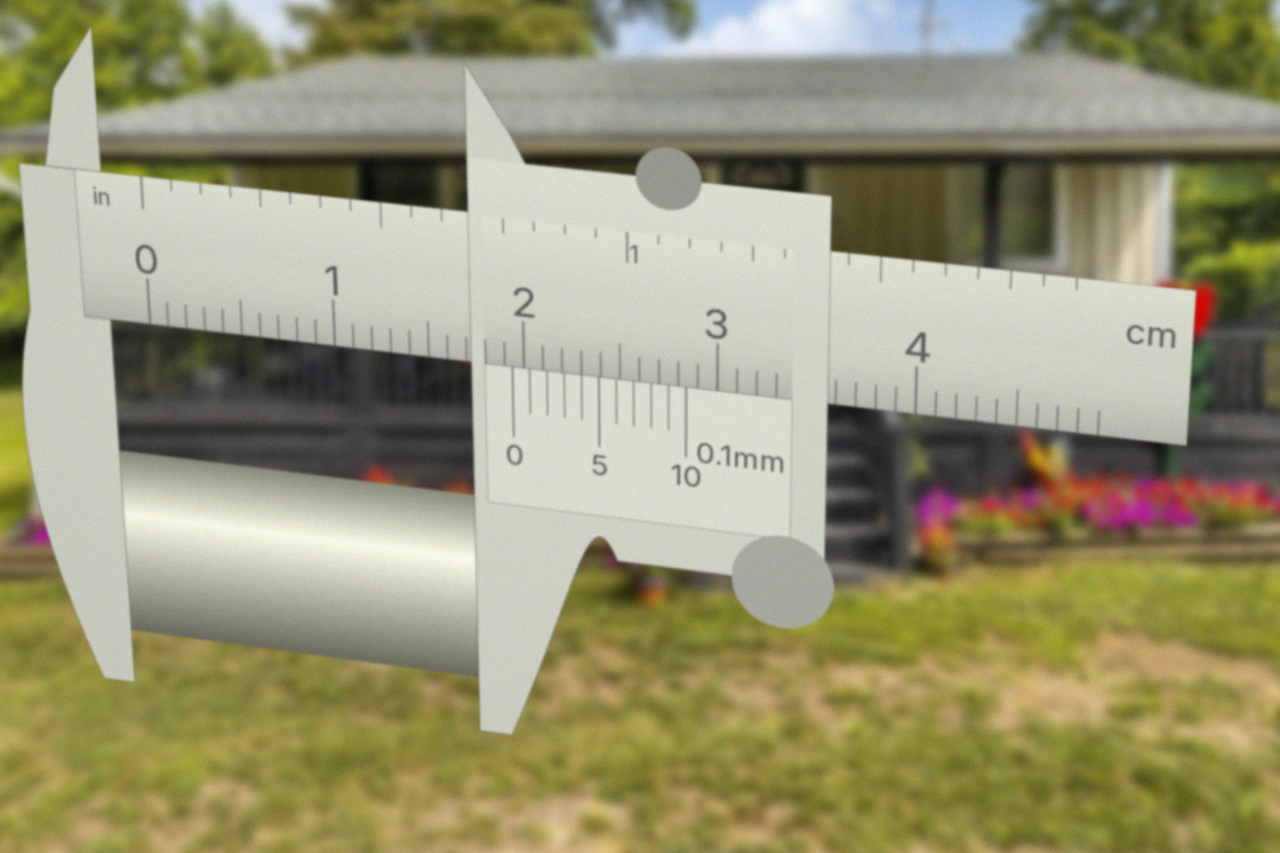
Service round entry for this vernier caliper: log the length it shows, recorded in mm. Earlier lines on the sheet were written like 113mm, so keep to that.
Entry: 19.4mm
